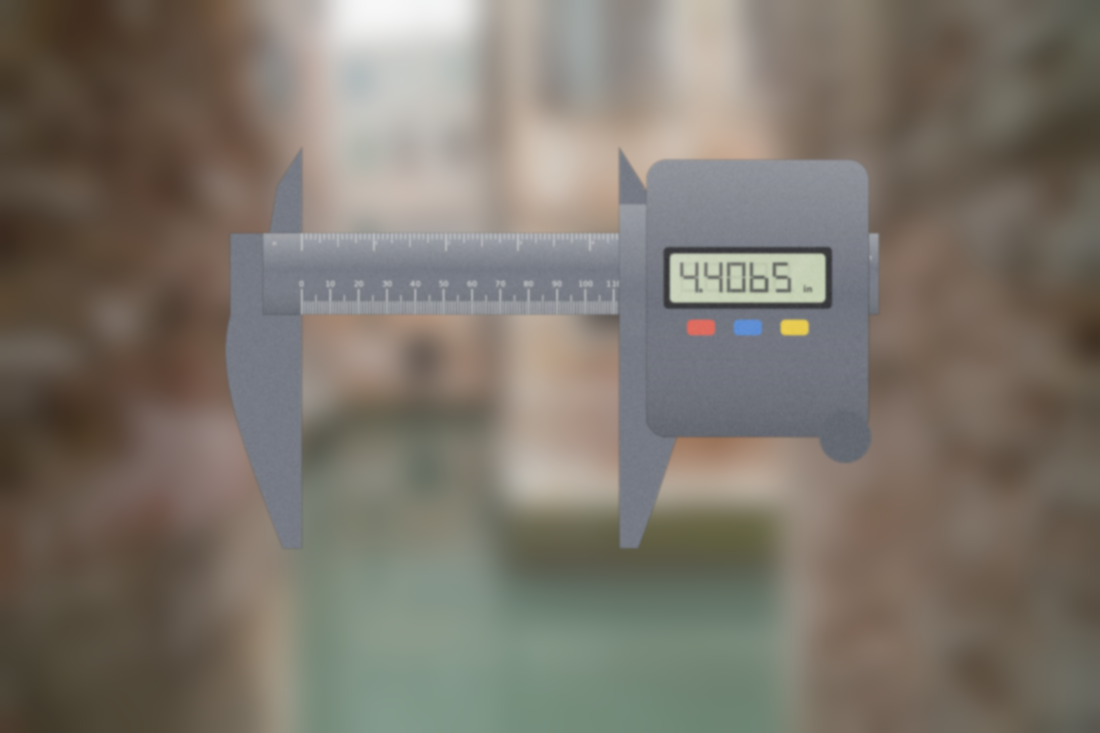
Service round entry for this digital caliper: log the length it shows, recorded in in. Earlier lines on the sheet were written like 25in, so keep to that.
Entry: 4.4065in
